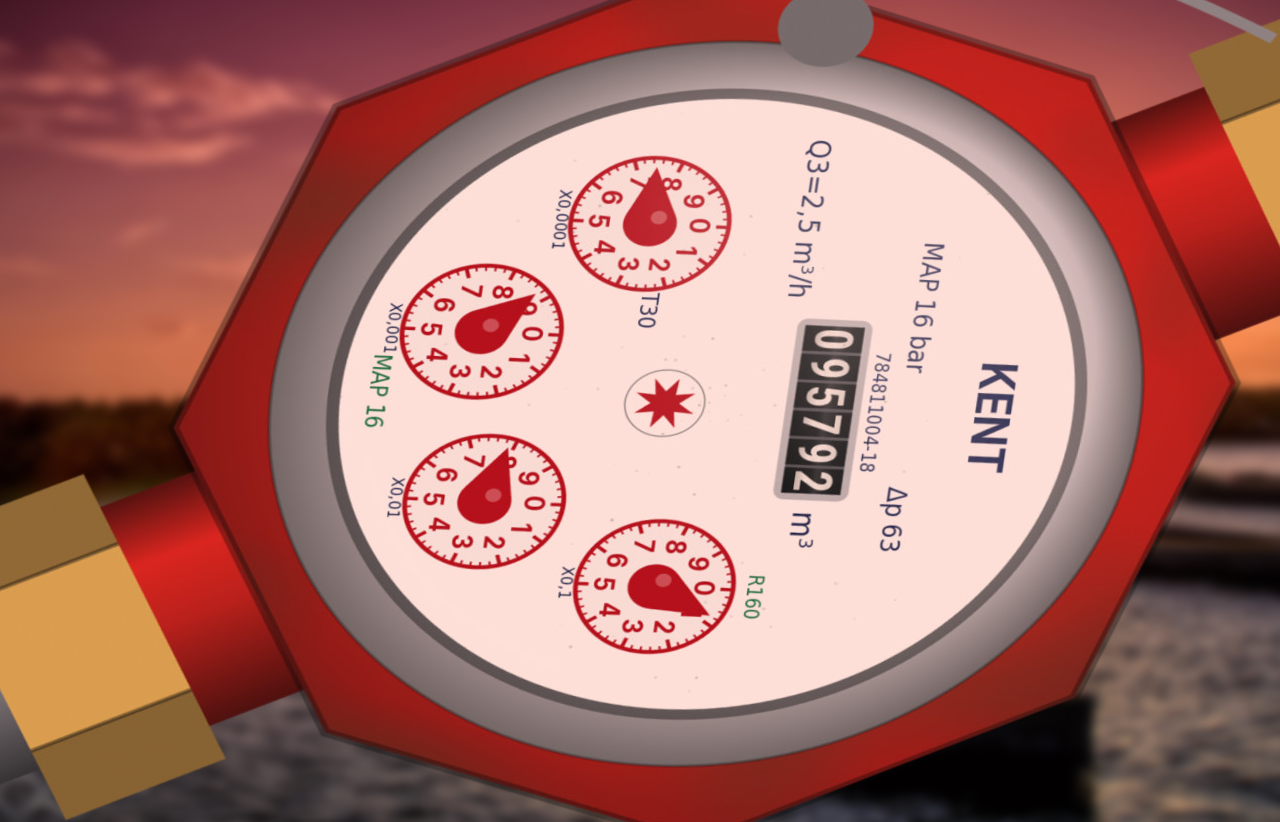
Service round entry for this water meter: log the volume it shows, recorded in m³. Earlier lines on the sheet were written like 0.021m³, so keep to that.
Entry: 95792.0787m³
